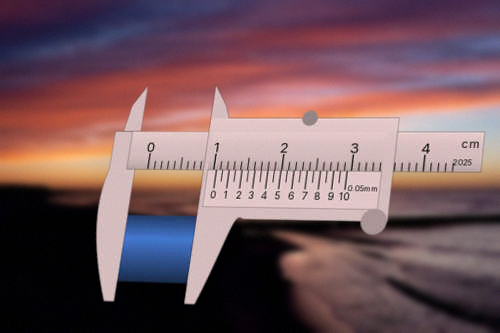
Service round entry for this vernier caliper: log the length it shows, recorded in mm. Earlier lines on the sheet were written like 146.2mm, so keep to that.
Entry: 10.4mm
